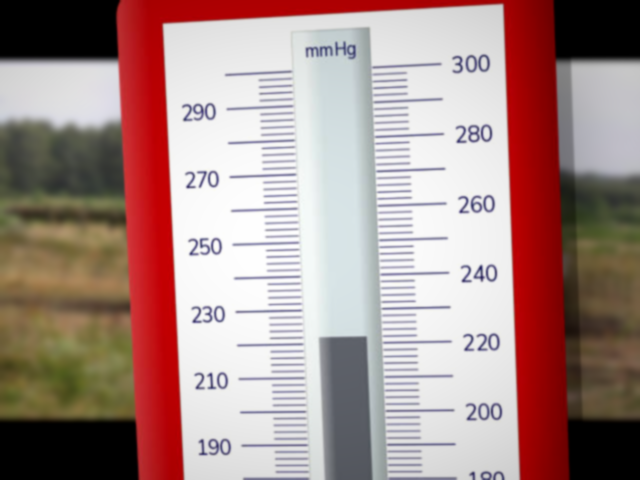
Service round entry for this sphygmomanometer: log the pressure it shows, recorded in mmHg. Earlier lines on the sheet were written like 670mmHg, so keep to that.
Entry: 222mmHg
